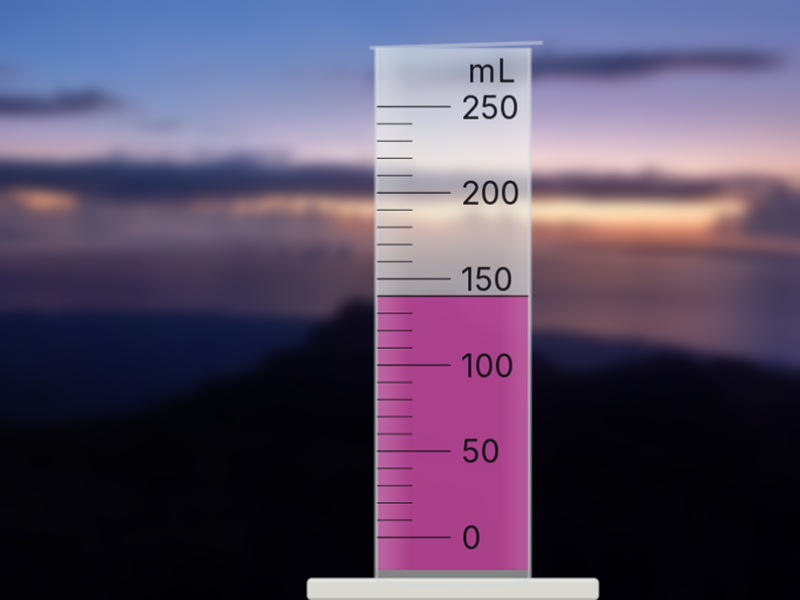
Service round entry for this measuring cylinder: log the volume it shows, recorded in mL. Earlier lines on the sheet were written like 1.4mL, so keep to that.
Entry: 140mL
